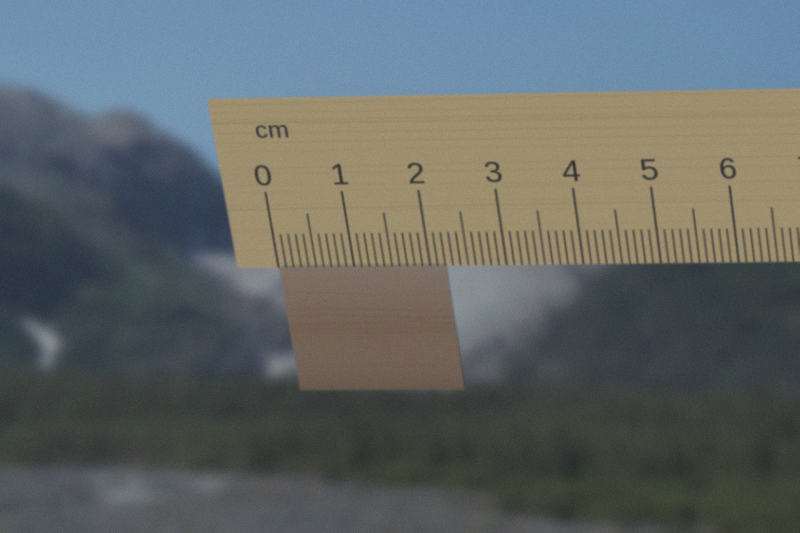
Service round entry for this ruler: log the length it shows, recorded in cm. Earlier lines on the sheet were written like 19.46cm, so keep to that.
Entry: 2.2cm
